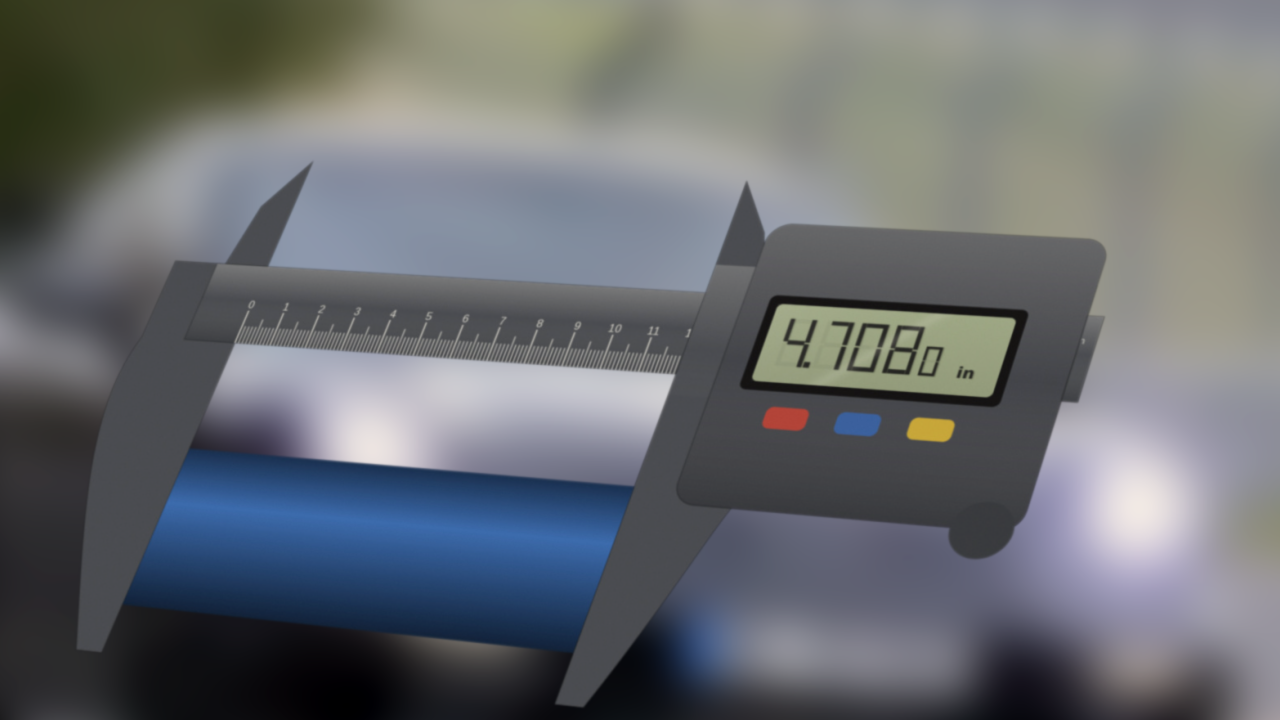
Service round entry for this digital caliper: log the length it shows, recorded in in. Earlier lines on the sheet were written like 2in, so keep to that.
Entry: 4.7080in
